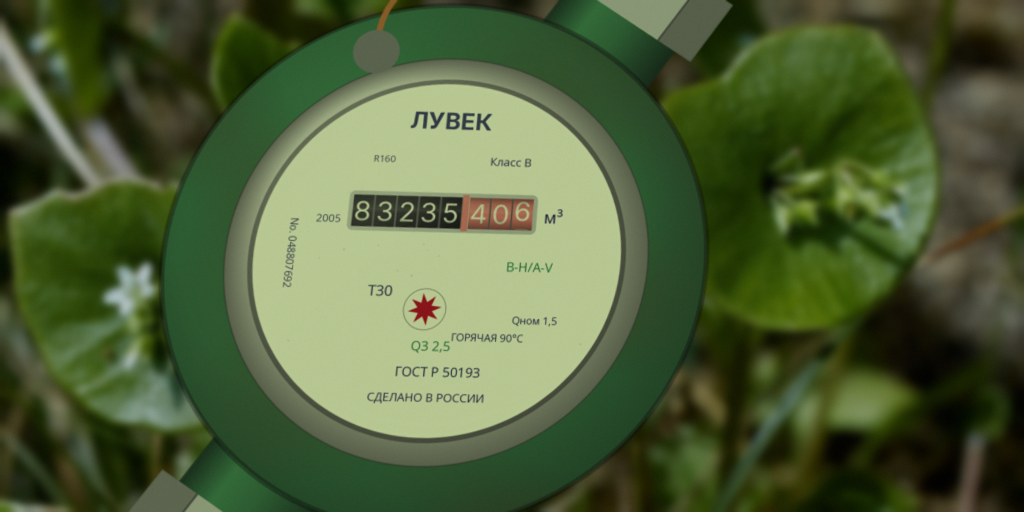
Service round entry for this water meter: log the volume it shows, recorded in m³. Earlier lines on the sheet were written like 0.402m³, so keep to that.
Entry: 83235.406m³
